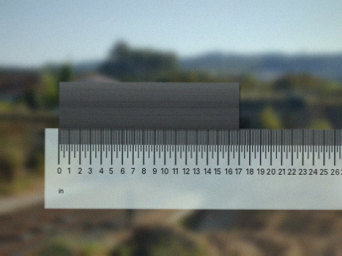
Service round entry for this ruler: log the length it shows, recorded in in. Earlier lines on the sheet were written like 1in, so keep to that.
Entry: 17in
